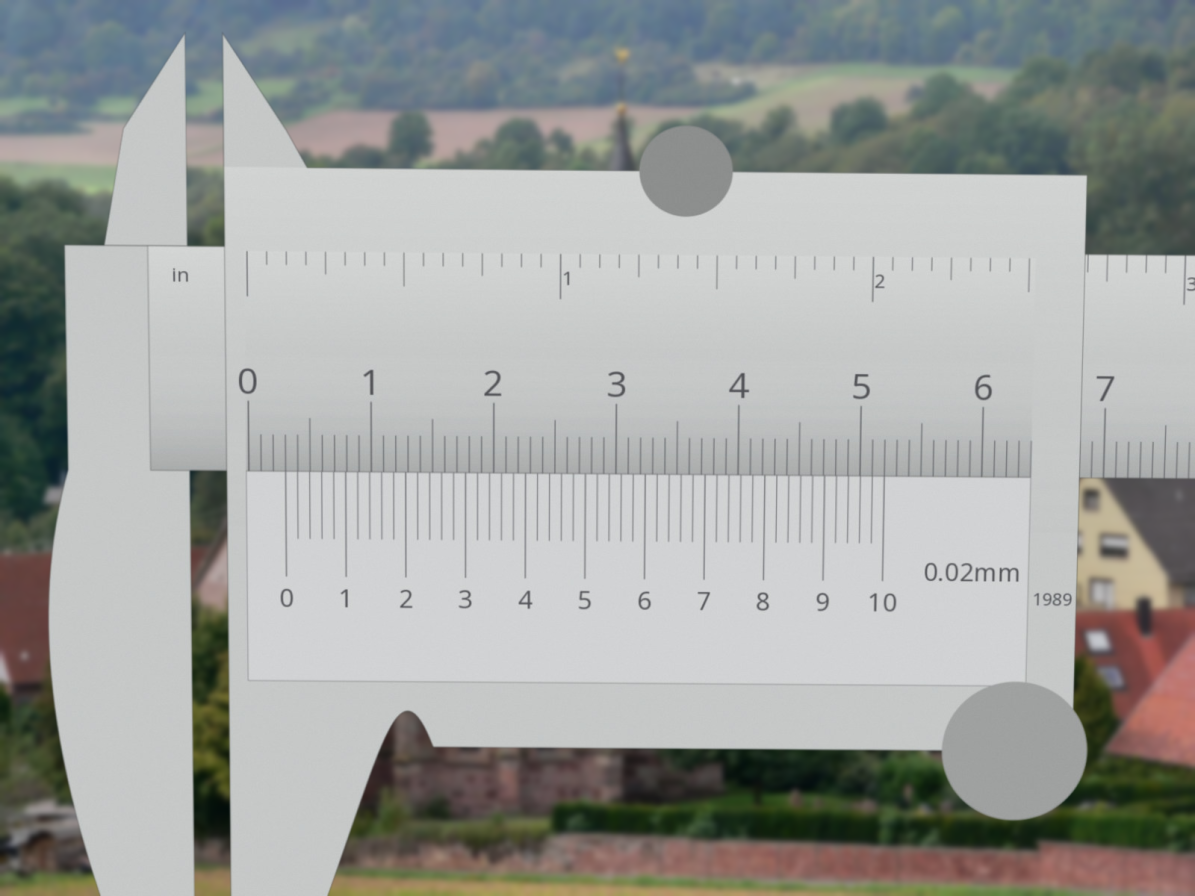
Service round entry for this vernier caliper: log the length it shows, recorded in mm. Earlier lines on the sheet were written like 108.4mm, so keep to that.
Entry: 3.0mm
